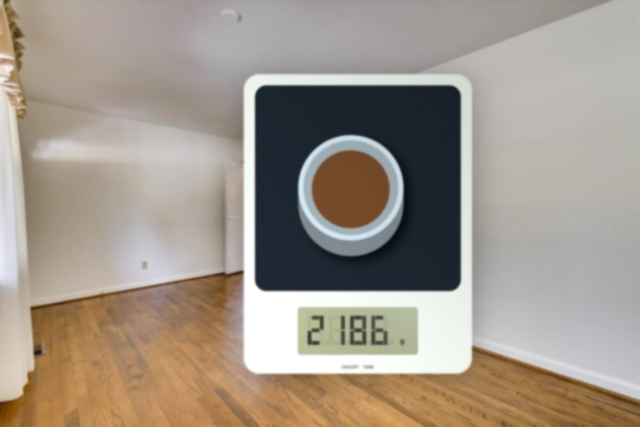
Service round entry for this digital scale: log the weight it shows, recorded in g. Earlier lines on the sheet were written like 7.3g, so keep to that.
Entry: 2186g
